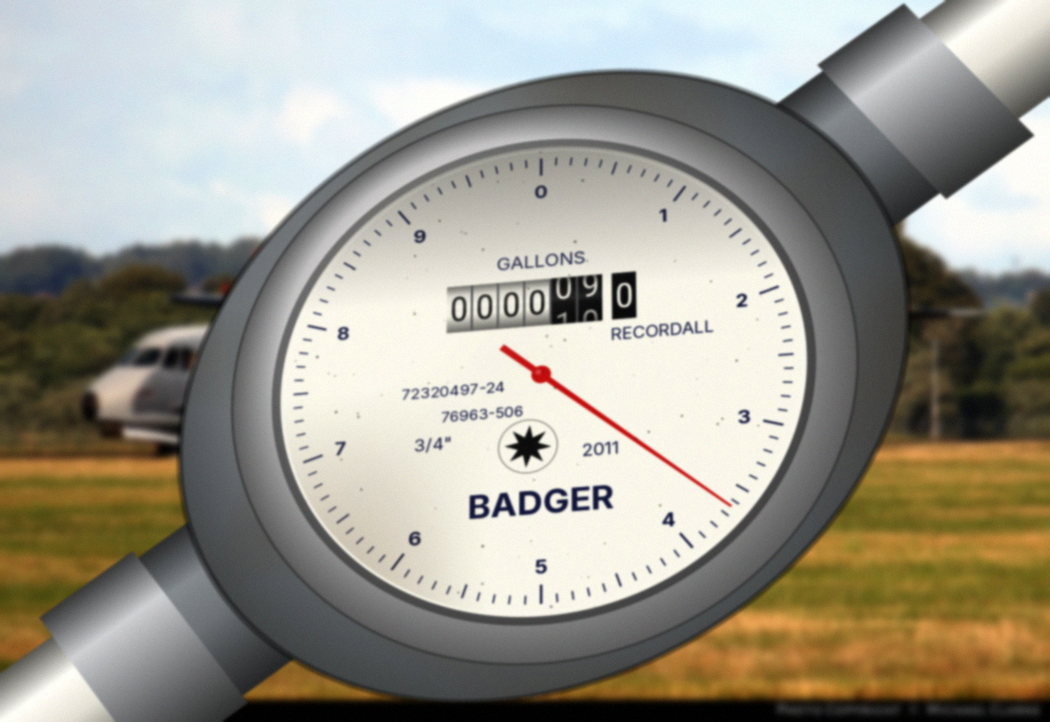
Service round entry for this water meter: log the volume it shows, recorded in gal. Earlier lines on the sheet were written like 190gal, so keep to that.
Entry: 93.6gal
